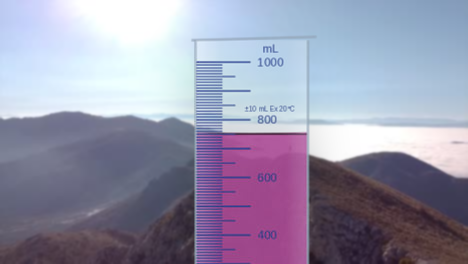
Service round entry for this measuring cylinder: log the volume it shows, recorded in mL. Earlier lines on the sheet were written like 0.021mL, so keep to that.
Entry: 750mL
